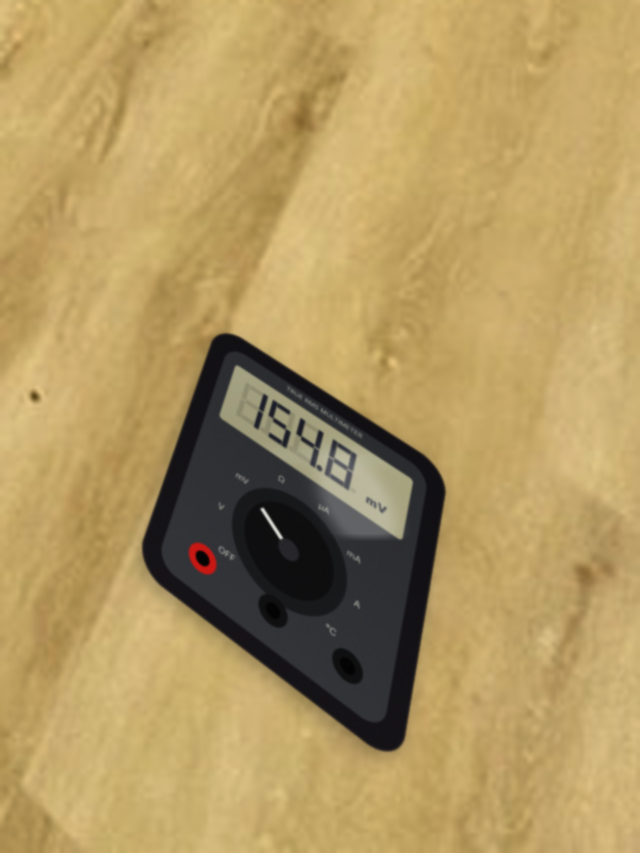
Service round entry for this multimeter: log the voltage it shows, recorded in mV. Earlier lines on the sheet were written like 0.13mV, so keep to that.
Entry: 154.8mV
